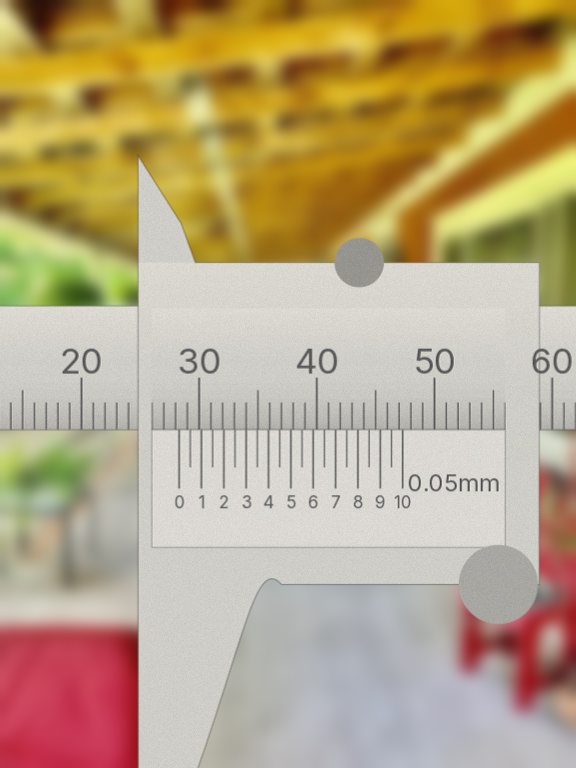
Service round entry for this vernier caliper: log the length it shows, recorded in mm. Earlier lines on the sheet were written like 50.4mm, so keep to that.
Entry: 28.3mm
